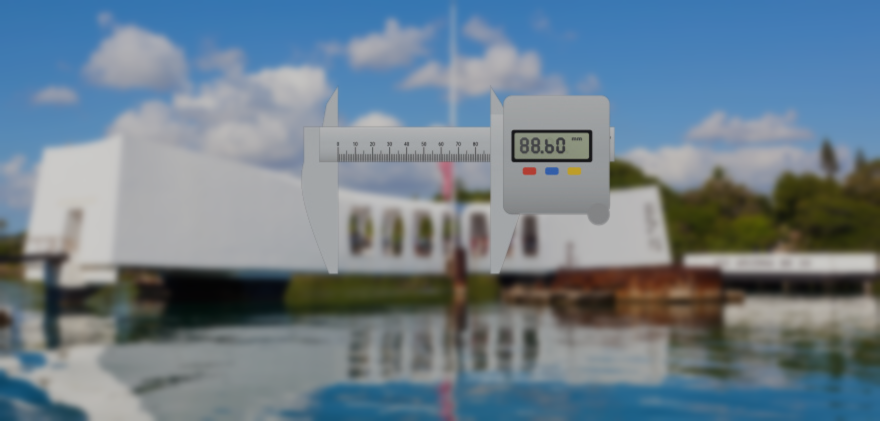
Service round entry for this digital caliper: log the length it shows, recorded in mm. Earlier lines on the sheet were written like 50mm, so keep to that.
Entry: 88.60mm
